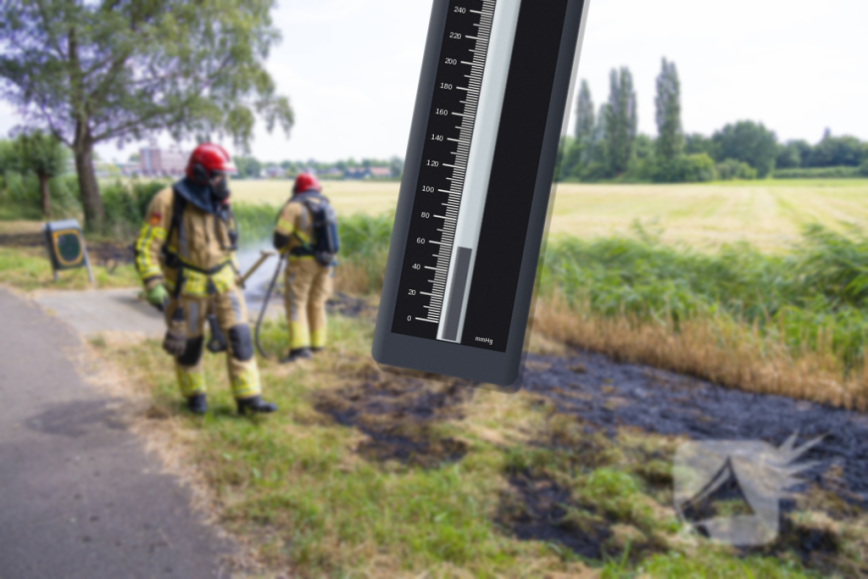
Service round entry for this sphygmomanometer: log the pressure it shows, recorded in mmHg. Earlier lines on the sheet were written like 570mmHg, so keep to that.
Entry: 60mmHg
